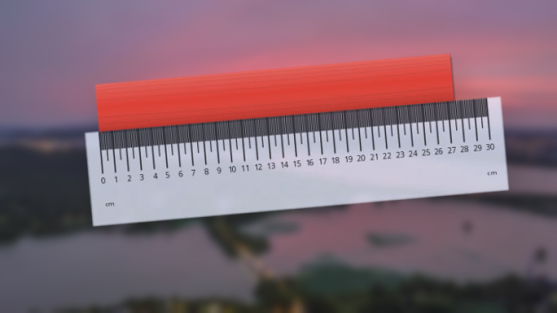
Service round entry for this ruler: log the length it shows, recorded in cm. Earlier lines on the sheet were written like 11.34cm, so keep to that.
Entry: 27.5cm
